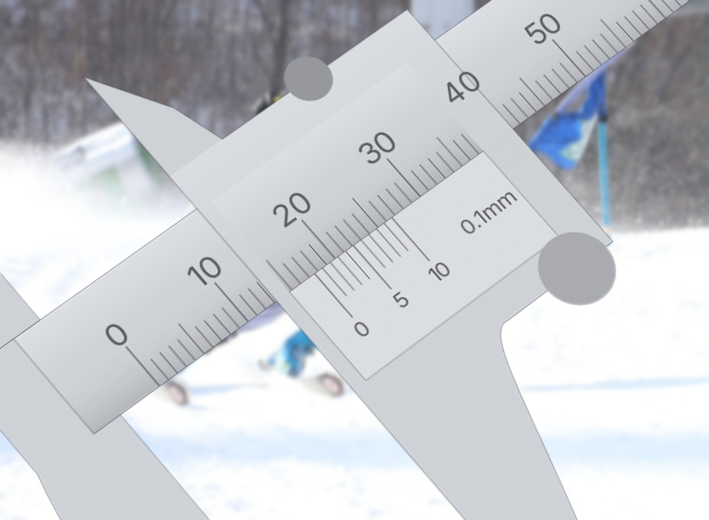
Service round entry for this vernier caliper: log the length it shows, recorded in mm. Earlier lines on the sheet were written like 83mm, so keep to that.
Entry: 17.6mm
